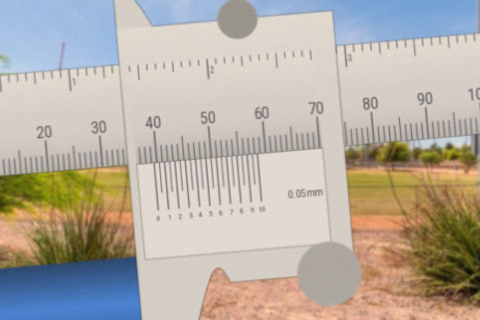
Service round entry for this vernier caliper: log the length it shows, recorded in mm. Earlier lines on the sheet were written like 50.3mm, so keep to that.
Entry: 39.5mm
